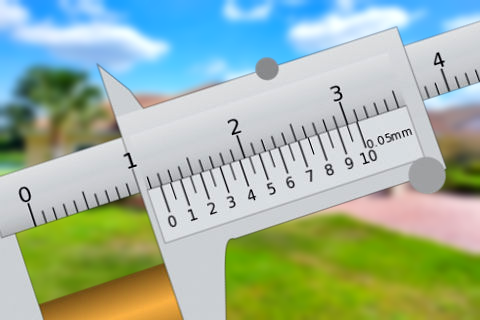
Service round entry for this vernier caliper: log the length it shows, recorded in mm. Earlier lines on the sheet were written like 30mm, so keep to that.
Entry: 11.9mm
